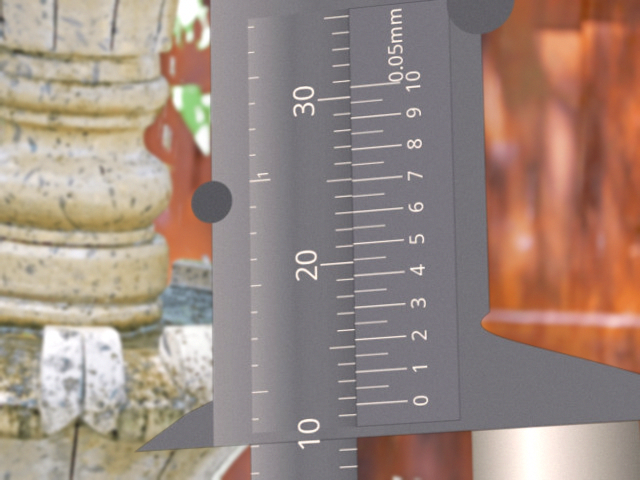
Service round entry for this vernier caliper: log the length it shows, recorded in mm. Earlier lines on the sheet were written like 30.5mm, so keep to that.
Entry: 11.6mm
